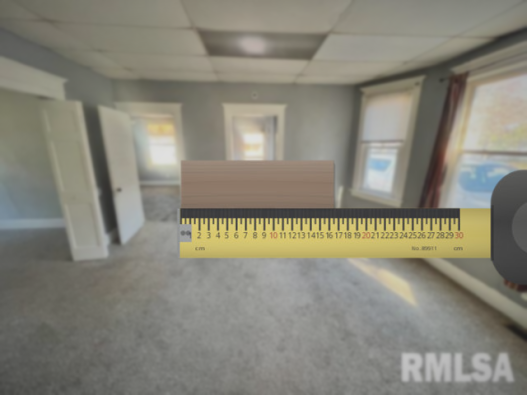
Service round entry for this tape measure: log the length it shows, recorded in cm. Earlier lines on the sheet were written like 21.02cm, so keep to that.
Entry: 16.5cm
